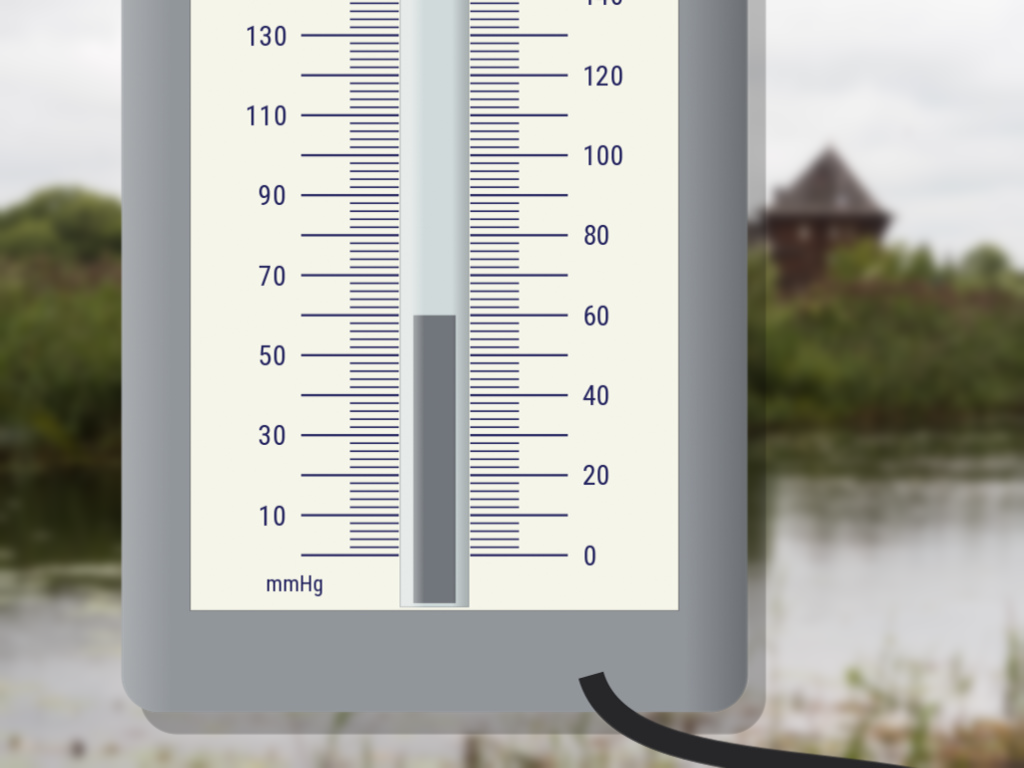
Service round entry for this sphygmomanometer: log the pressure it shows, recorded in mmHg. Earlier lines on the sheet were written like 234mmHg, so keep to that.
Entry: 60mmHg
